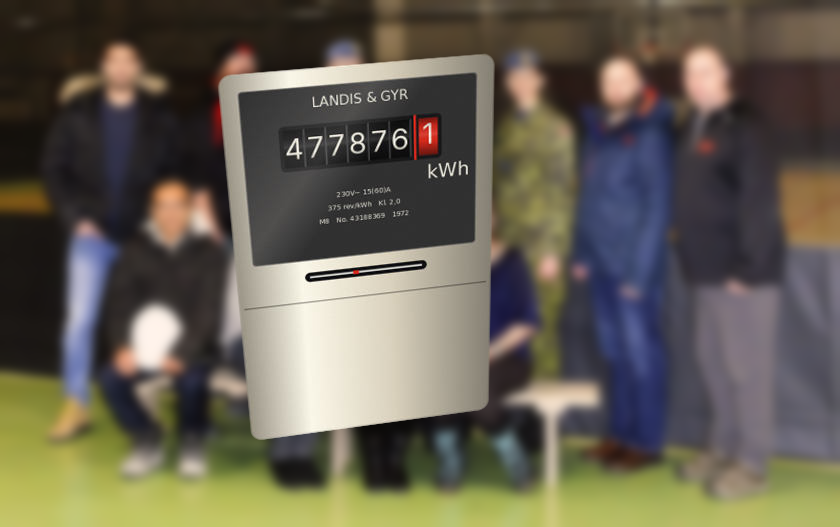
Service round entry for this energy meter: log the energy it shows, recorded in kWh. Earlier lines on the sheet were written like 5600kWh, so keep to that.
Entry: 477876.1kWh
